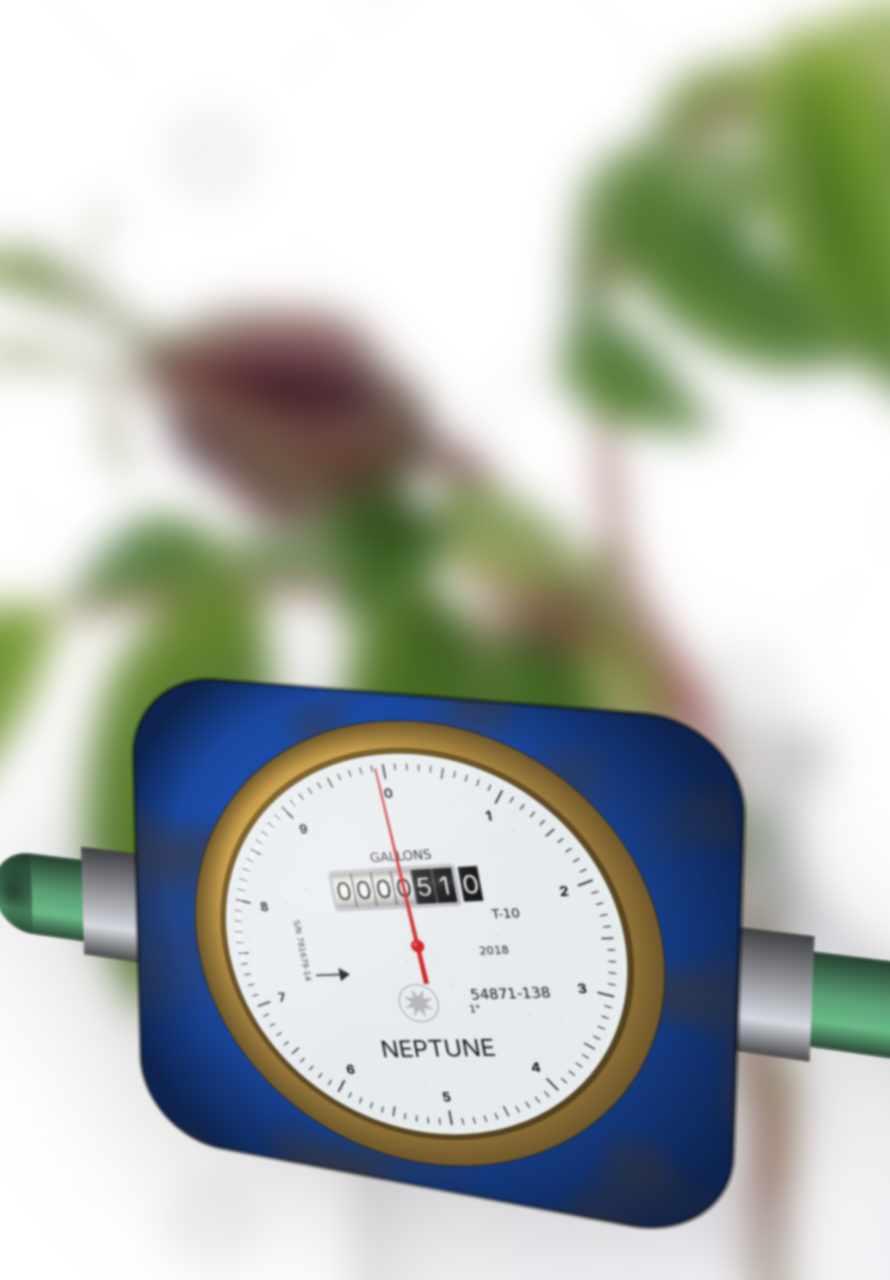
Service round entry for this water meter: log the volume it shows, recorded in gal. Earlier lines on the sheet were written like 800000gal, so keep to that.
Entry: 509.9gal
